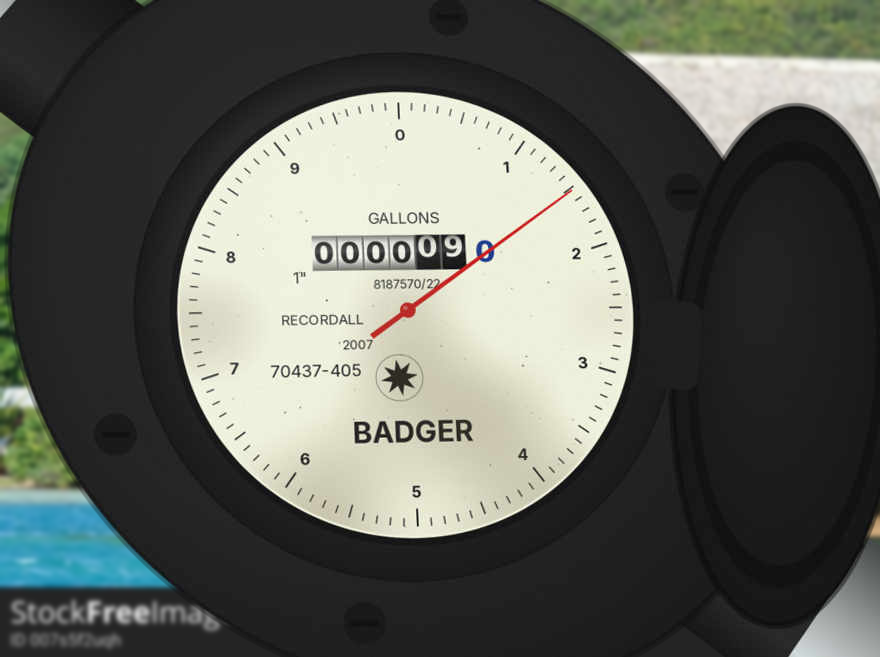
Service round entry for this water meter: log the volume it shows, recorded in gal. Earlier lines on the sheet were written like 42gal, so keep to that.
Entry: 91.5gal
